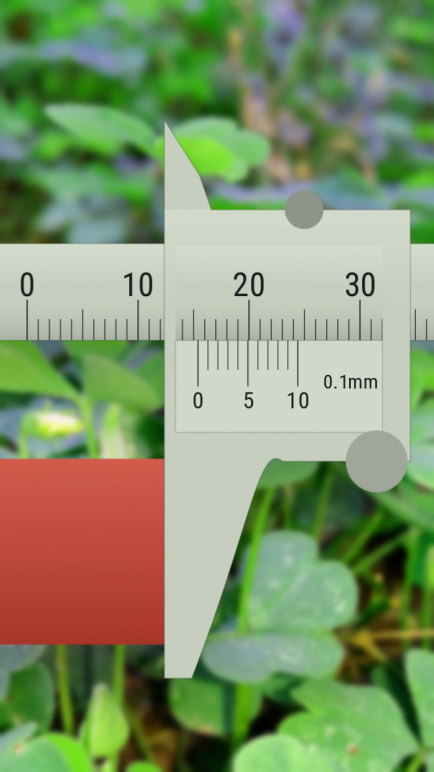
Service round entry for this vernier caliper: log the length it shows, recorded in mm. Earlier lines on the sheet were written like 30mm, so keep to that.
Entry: 15.4mm
